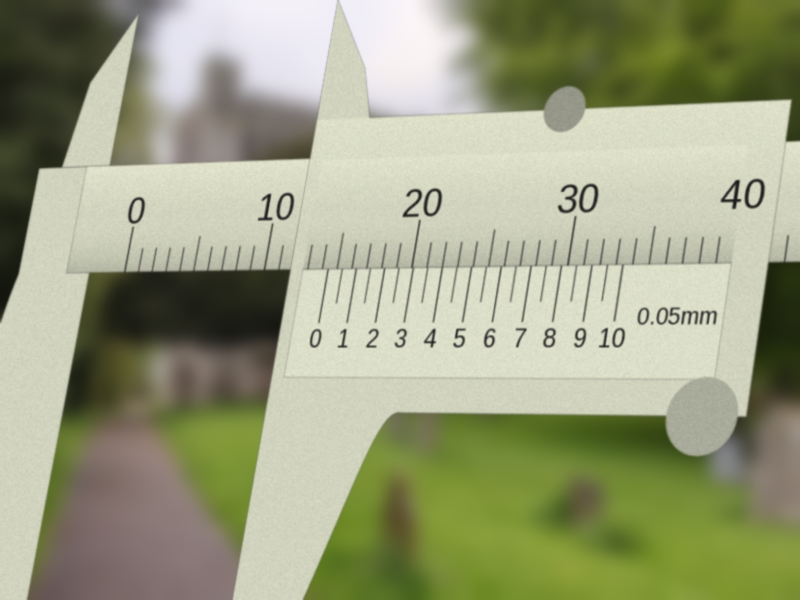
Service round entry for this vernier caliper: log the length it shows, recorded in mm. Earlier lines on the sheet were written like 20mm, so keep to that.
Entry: 14.4mm
